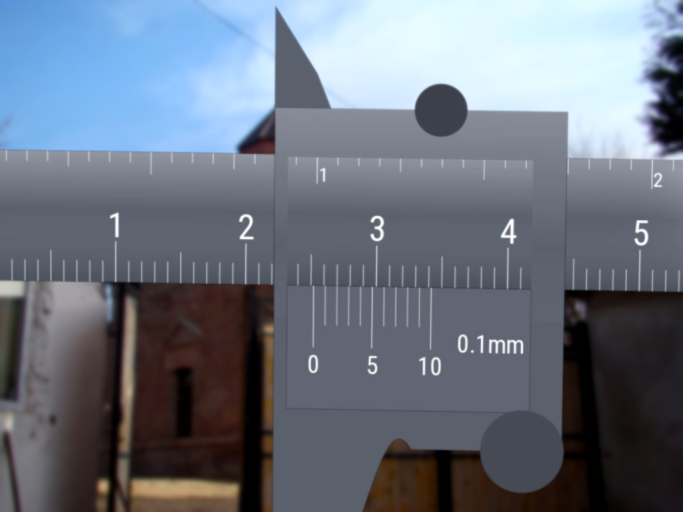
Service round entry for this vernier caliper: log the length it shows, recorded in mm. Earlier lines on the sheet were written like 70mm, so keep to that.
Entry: 25.2mm
